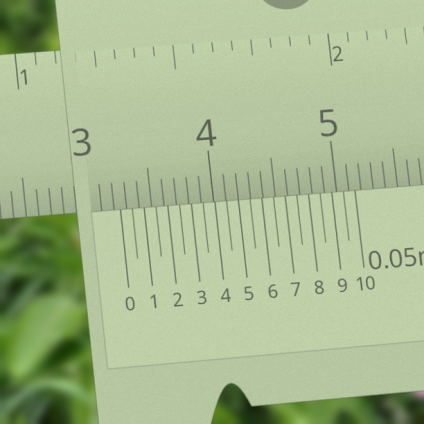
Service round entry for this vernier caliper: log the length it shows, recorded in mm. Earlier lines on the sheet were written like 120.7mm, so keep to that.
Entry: 32.5mm
